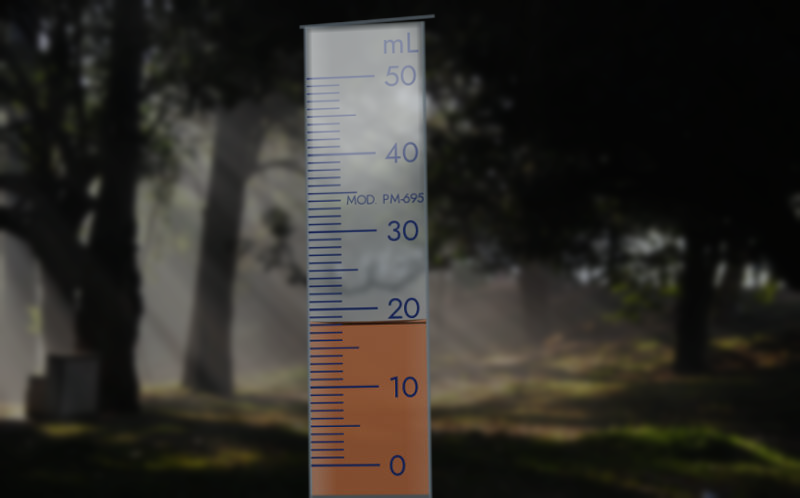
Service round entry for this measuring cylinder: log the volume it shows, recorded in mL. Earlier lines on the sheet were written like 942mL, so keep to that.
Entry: 18mL
